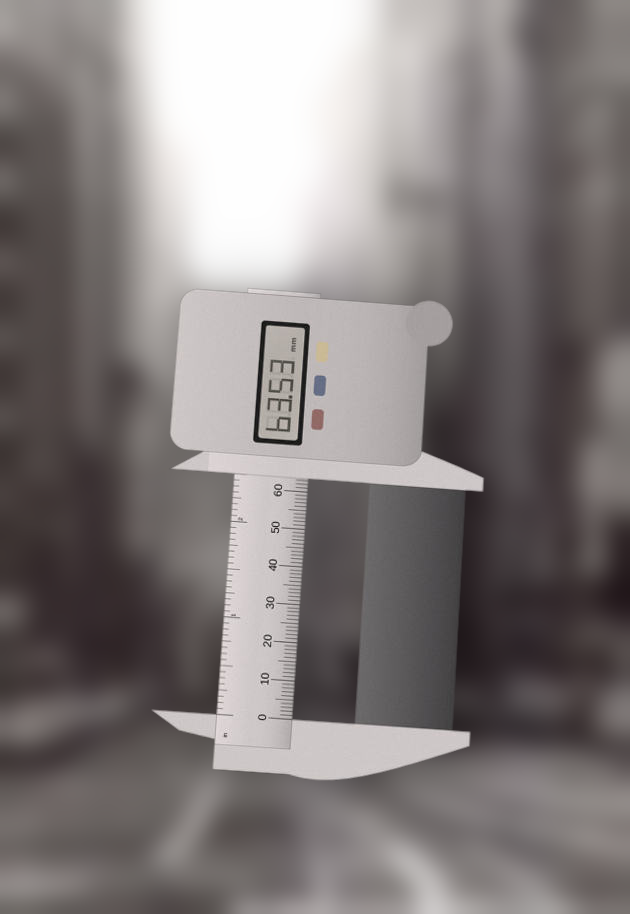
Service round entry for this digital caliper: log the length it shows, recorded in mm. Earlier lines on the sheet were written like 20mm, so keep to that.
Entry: 63.53mm
